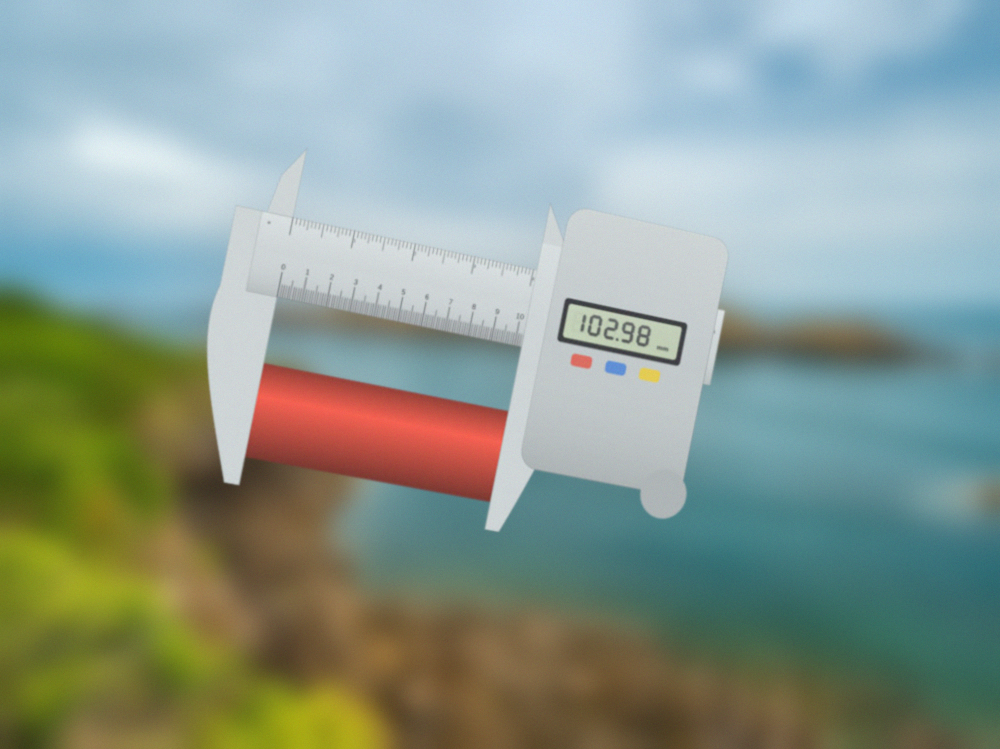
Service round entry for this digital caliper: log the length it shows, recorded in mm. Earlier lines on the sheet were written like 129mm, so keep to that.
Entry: 102.98mm
